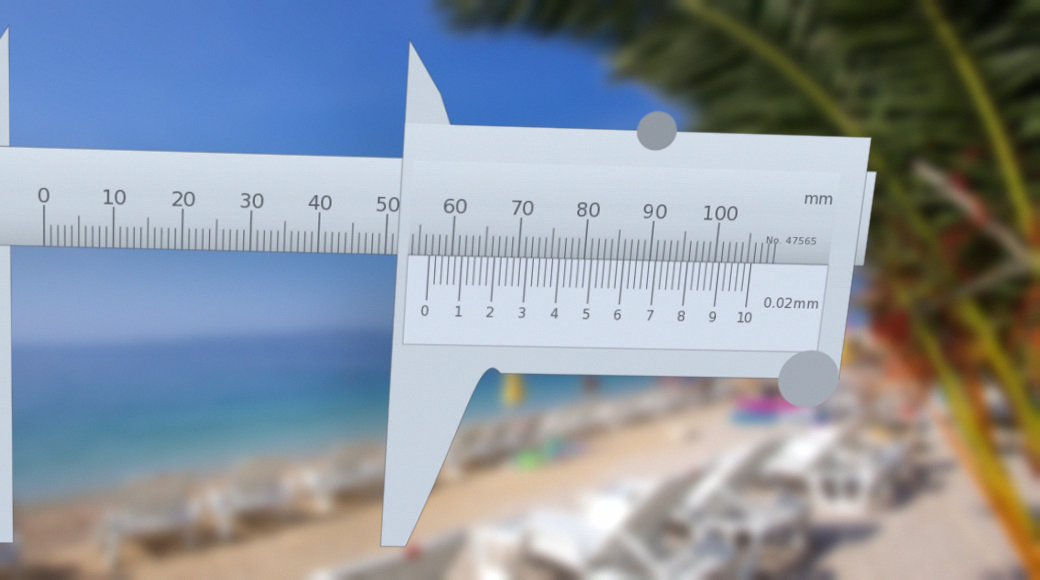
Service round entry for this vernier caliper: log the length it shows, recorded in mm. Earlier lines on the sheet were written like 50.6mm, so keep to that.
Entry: 56.6mm
